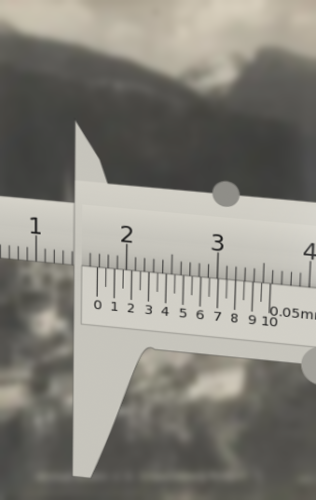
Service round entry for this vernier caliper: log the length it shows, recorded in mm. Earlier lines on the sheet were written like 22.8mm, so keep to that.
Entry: 16.8mm
